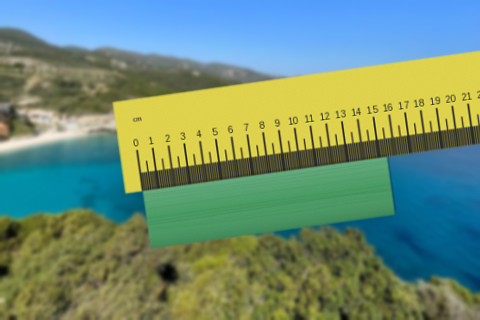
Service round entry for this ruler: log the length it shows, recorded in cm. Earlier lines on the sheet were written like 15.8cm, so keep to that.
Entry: 15.5cm
